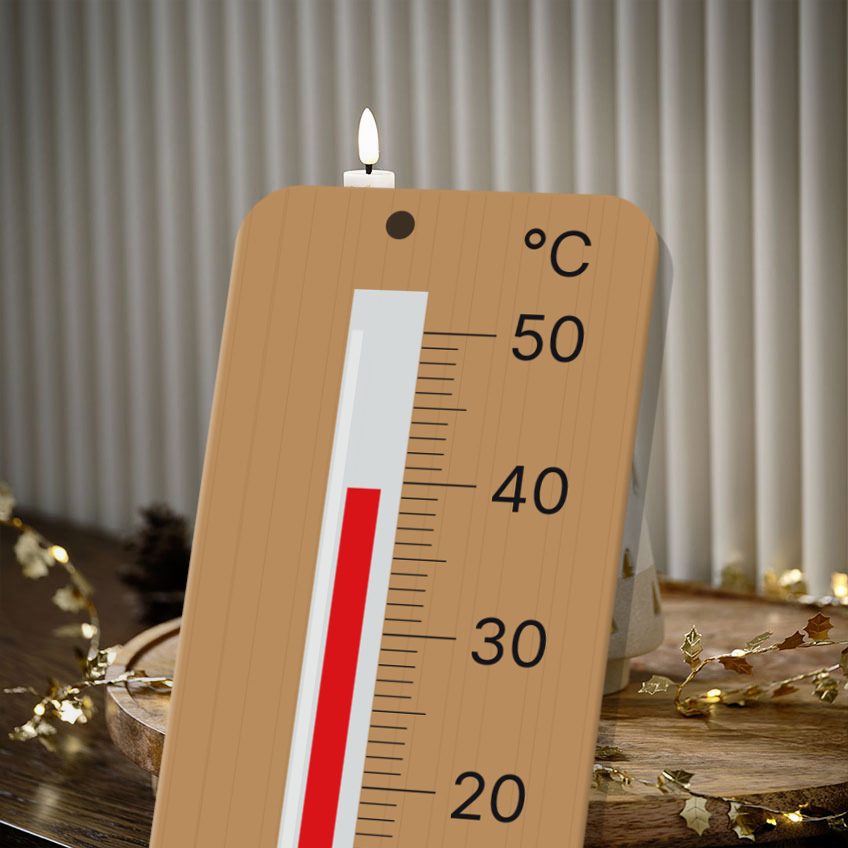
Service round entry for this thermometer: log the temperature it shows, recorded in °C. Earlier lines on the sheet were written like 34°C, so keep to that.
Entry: 39.5°C
